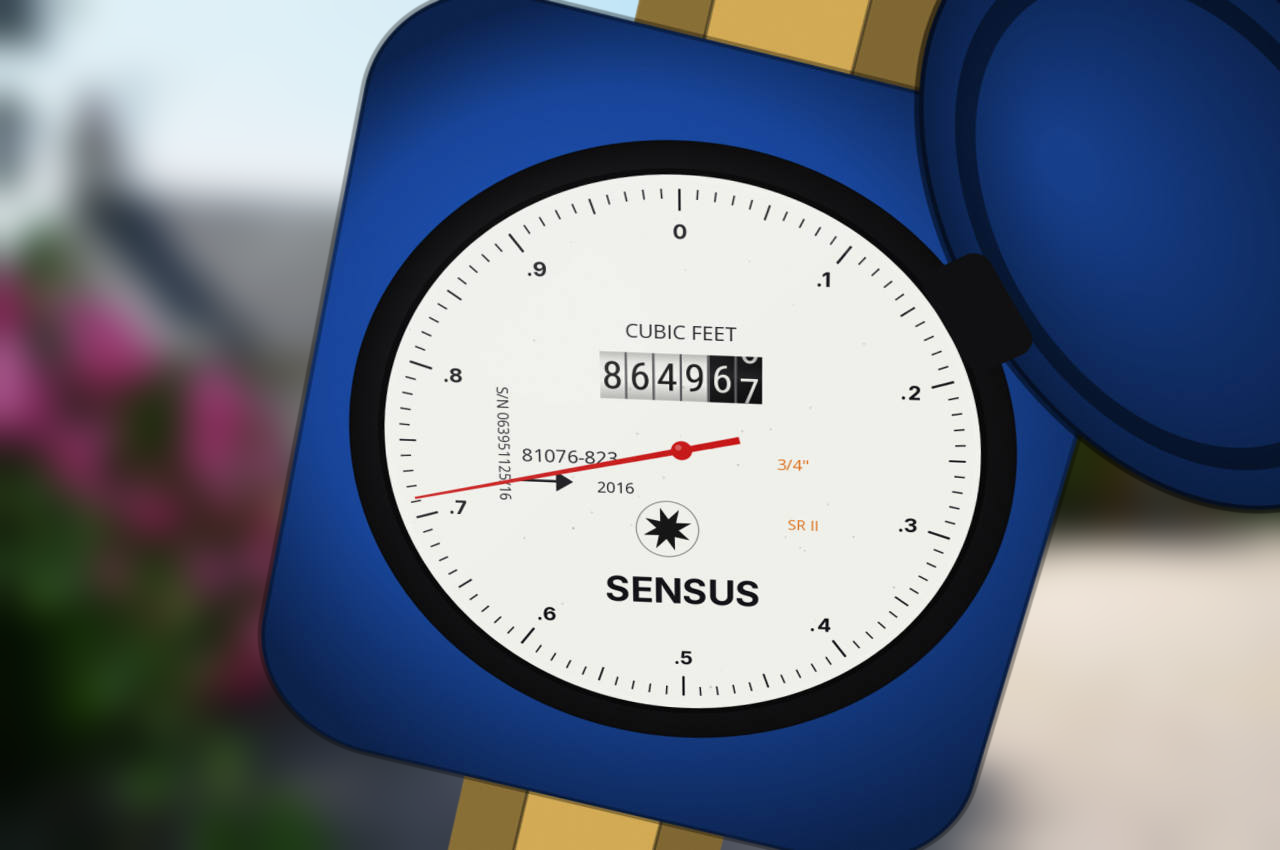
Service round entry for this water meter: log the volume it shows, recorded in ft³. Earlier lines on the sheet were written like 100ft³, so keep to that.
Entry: 864966.71ft³
